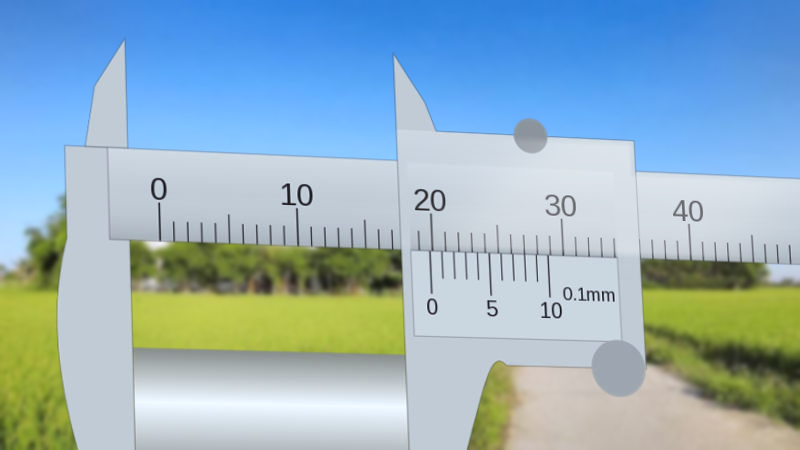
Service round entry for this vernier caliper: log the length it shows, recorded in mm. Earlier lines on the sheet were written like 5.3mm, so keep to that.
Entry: 19.8mm
